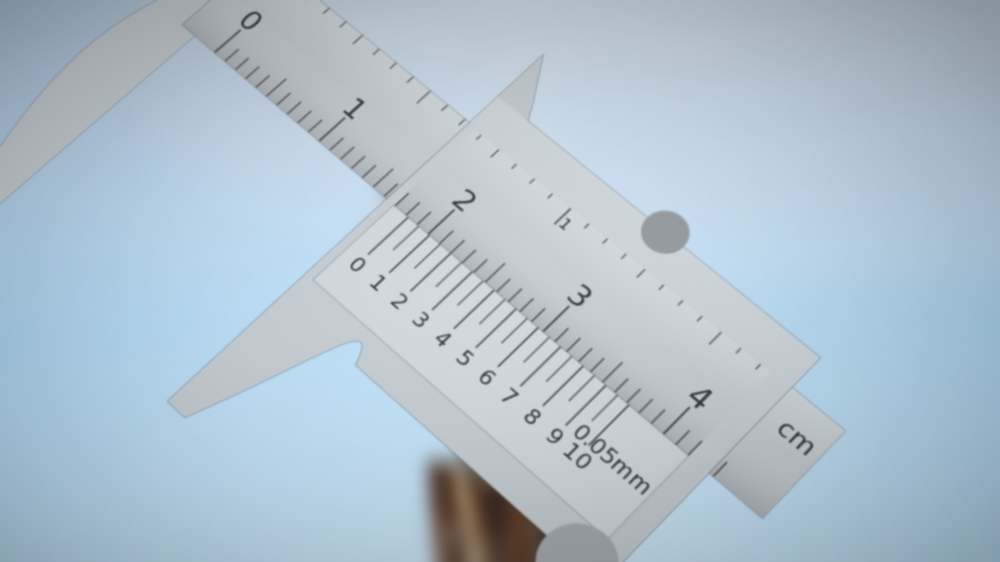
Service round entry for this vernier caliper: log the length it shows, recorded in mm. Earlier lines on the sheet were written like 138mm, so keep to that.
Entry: 18.2mm
